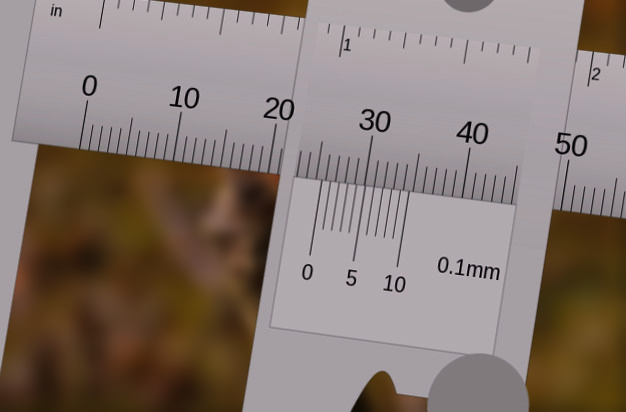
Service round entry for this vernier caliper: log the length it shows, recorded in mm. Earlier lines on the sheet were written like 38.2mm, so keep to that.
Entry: 25.6mm
